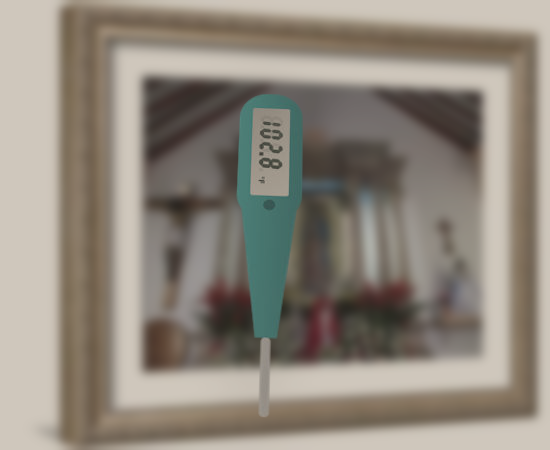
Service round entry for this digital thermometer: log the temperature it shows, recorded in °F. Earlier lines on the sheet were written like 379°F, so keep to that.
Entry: 102.8°F
